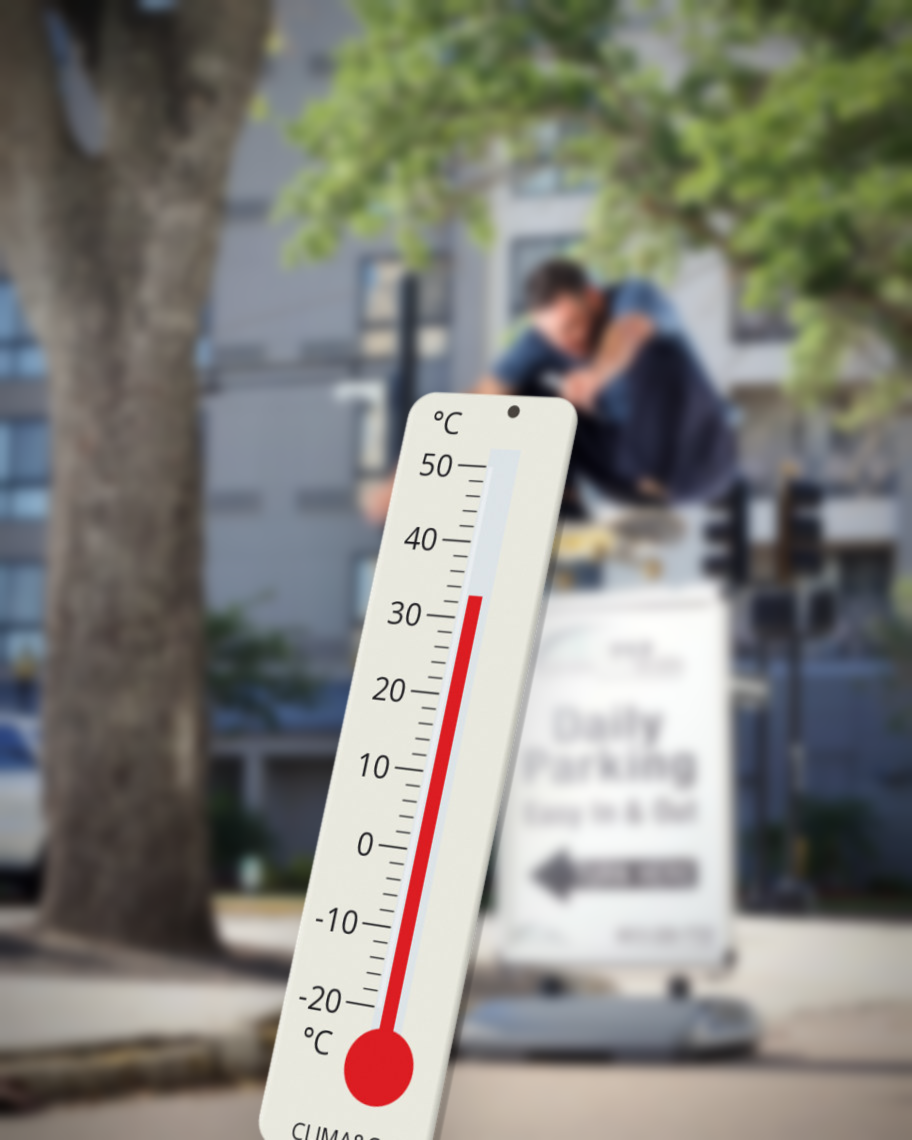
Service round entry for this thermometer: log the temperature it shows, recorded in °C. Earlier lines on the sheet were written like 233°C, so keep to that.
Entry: 33°C
